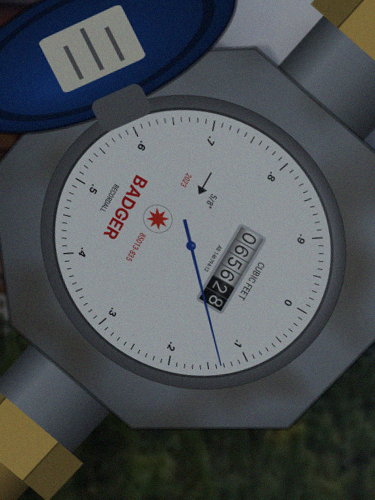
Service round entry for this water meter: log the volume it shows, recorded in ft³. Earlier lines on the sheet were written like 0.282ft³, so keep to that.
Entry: 65628.13ft³
